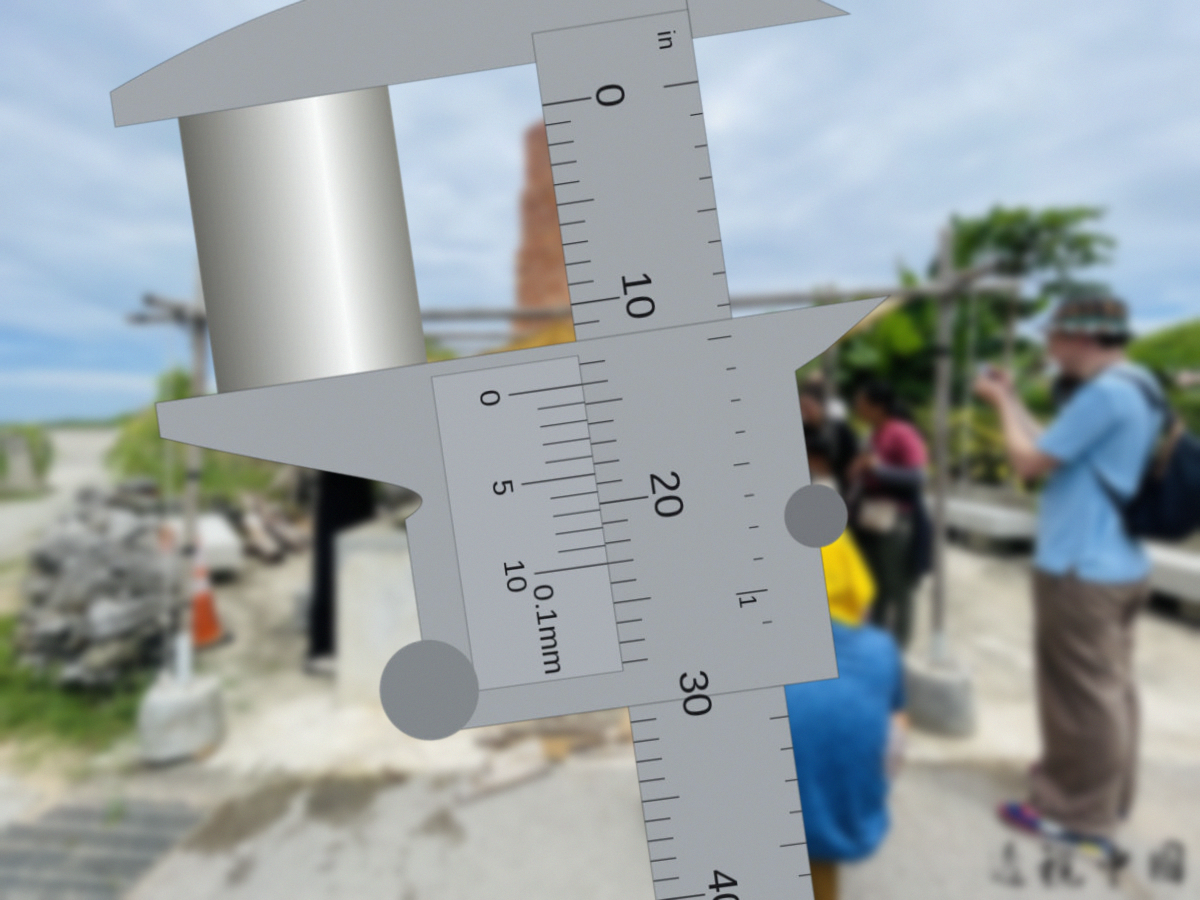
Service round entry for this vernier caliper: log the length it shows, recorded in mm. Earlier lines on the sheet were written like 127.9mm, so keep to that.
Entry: 14.0mm
